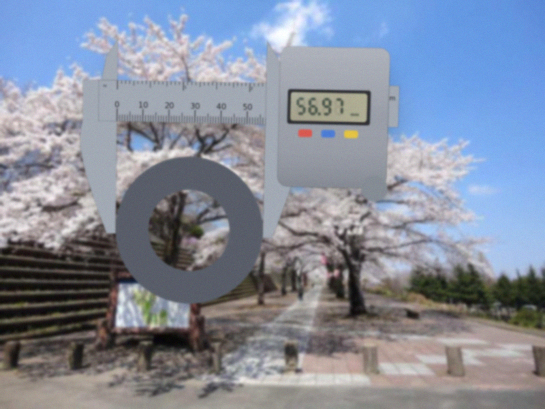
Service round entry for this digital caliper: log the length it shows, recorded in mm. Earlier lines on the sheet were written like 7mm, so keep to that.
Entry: 56.97mm
